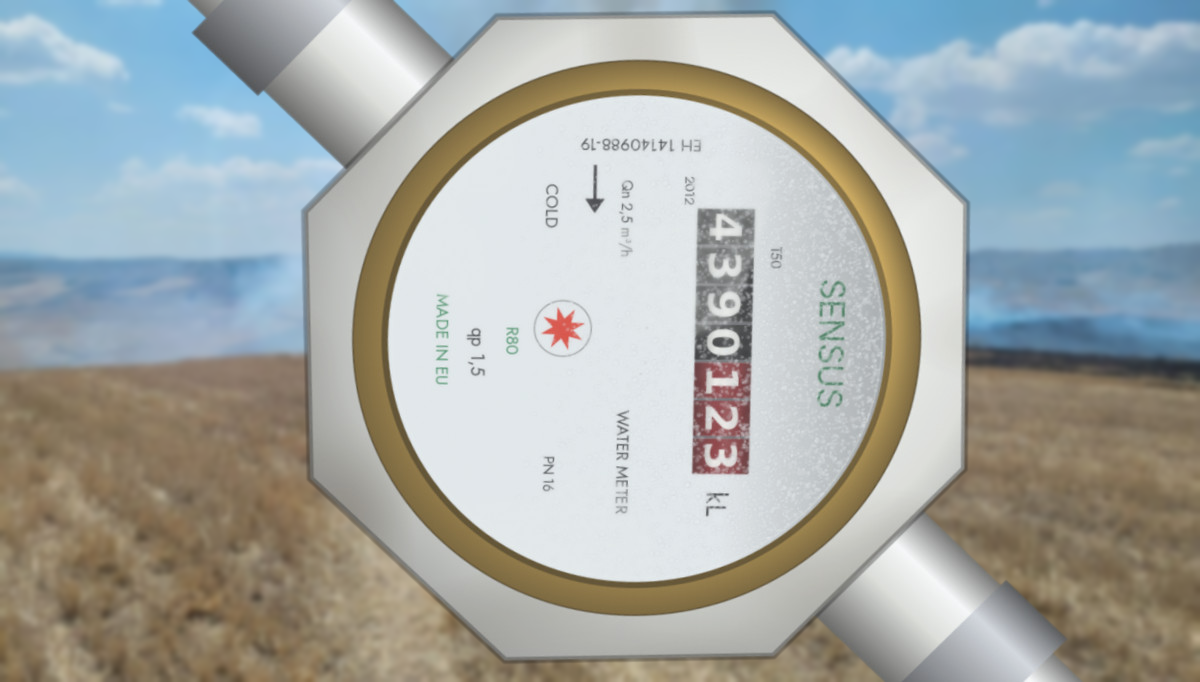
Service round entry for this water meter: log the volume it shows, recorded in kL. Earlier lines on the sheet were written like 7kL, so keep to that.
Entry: 4390.123kL
